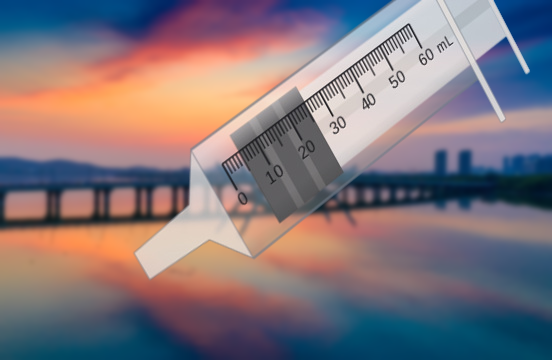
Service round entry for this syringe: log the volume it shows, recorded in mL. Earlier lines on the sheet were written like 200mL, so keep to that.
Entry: 5mL
